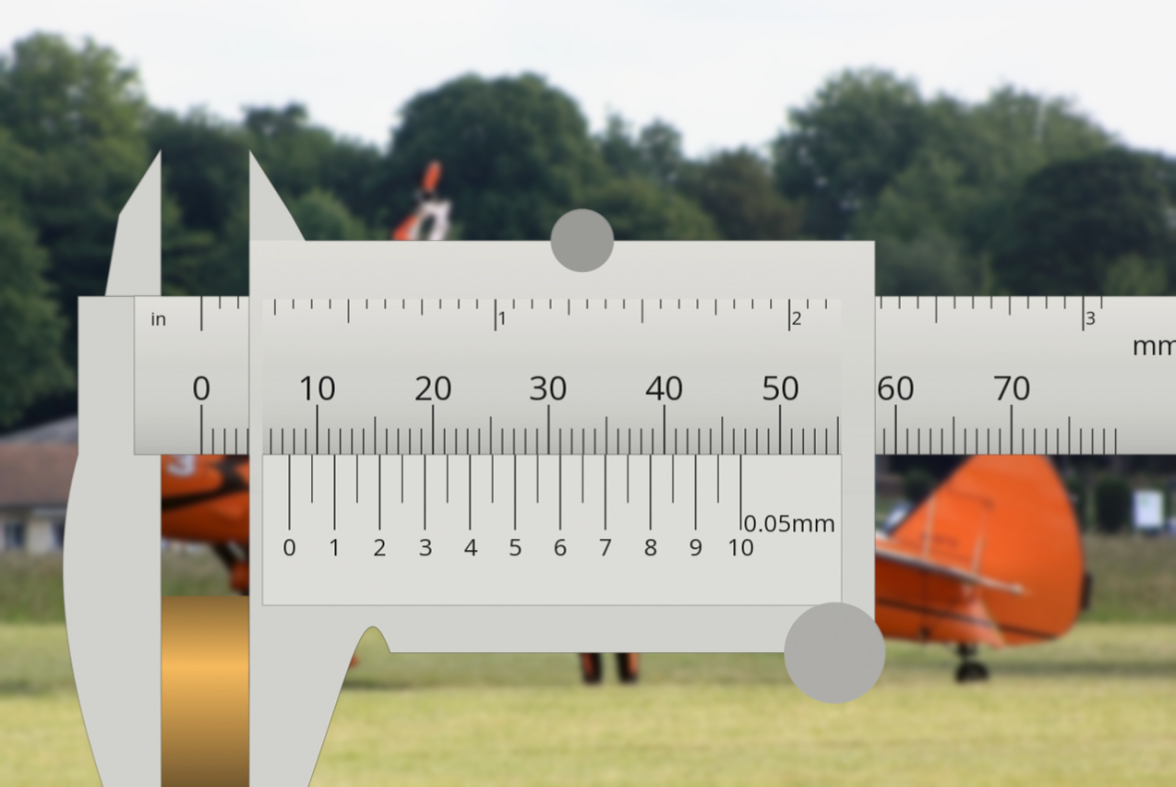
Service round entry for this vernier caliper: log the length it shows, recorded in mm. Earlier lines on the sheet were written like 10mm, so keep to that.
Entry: 7.6mm
